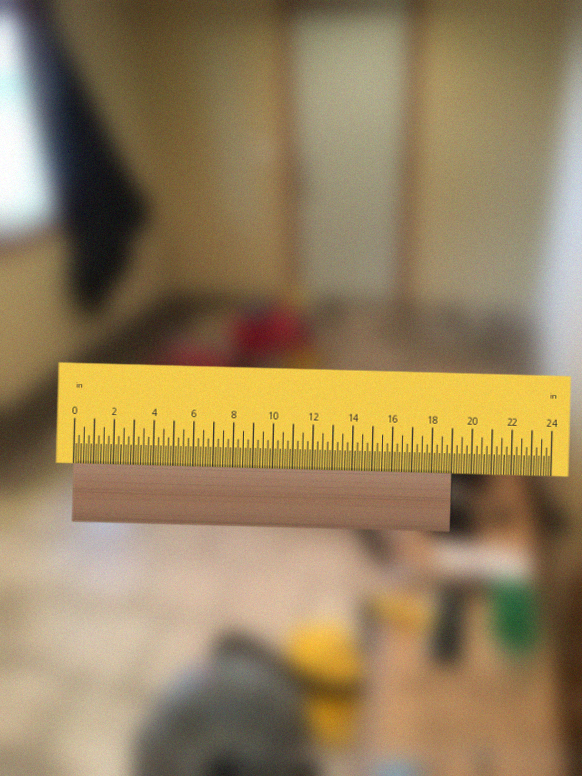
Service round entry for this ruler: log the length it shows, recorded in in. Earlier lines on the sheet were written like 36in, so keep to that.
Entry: 19in
